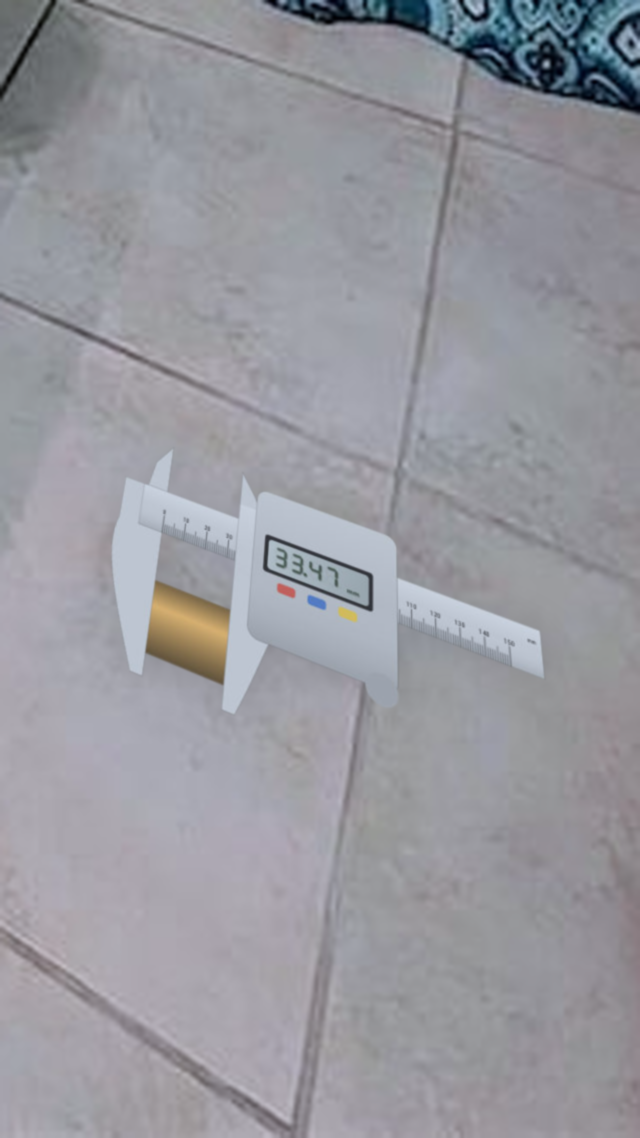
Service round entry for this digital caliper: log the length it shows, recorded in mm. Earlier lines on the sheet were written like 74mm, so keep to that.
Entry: 33.47mm
